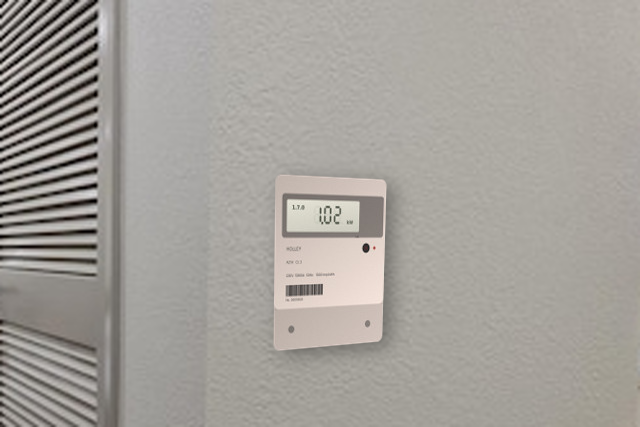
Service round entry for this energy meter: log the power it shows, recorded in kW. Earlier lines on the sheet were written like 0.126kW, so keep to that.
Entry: 1.02kW
